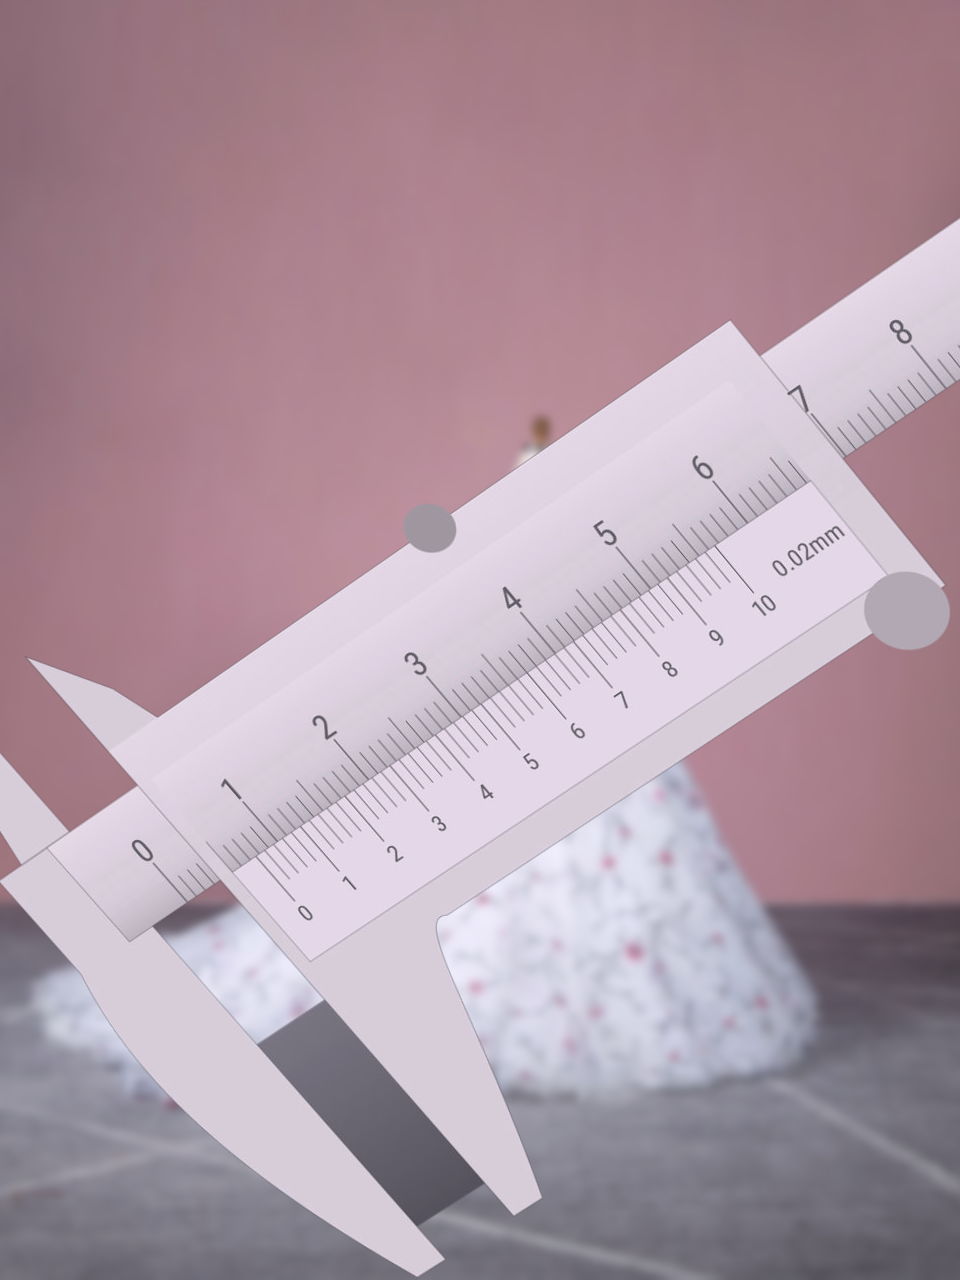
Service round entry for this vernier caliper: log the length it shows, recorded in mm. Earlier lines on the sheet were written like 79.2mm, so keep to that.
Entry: 7.6mm
